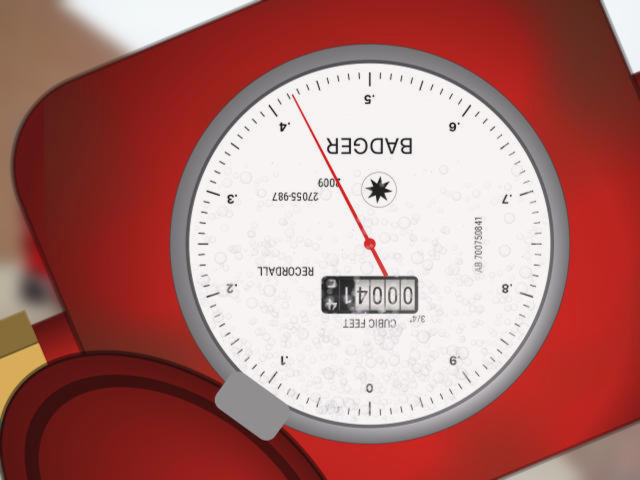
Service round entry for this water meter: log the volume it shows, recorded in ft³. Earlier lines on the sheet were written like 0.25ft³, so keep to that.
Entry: 414.42ft³
